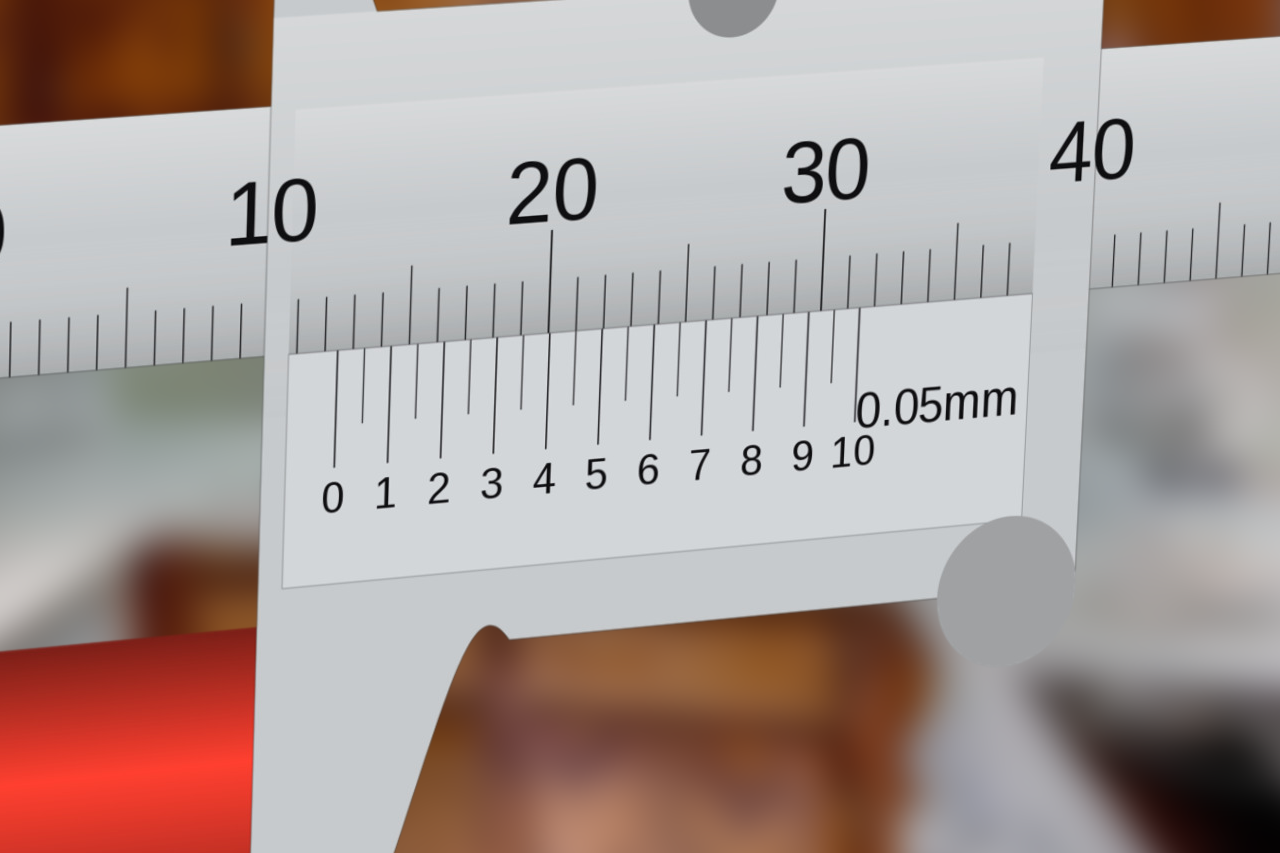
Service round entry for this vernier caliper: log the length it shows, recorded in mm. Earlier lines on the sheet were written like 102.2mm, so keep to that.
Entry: 12.45mm
